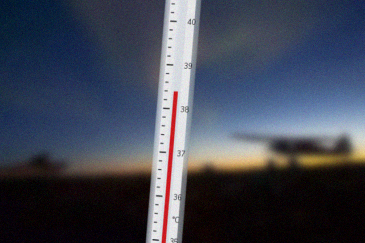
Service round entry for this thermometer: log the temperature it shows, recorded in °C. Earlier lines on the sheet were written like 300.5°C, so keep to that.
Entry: 38.4°C
